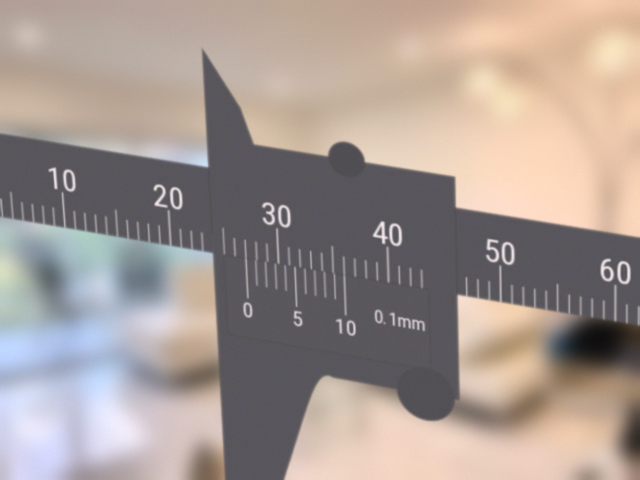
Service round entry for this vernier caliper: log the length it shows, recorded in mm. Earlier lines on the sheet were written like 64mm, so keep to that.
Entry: 27.0mm
